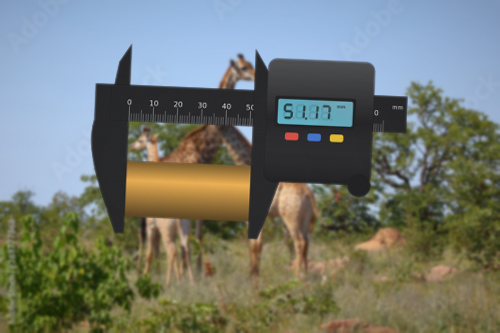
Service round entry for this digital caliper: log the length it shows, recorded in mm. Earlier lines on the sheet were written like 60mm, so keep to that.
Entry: 51.17mm
